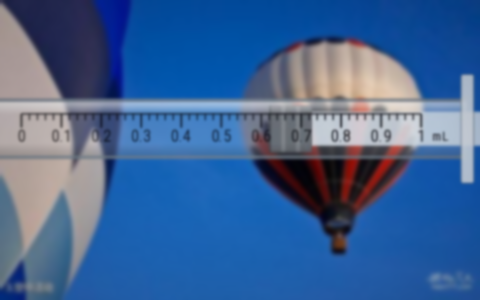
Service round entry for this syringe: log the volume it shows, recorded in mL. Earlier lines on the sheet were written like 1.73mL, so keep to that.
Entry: 0.62mL
